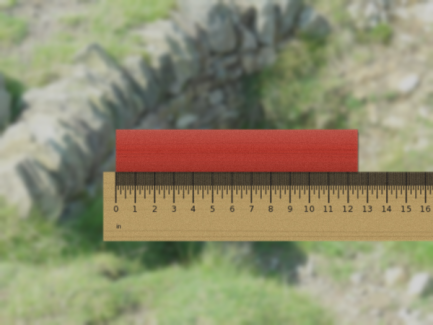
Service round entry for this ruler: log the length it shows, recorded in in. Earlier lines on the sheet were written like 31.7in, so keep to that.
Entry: 12.5in
